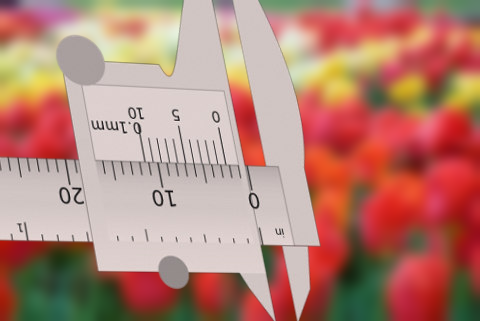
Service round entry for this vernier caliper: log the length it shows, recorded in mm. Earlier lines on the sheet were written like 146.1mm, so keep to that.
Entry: 2.4mm
